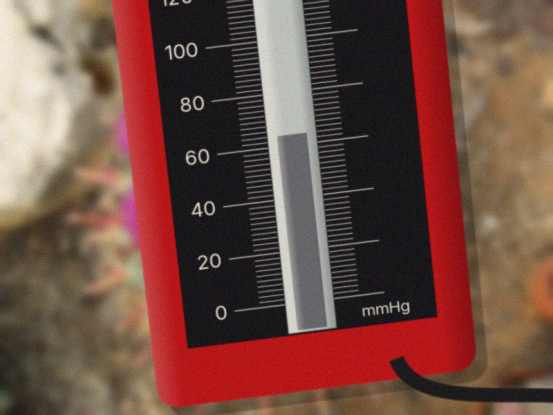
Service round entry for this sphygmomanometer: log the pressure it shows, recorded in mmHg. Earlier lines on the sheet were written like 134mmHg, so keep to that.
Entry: 64mmHg
